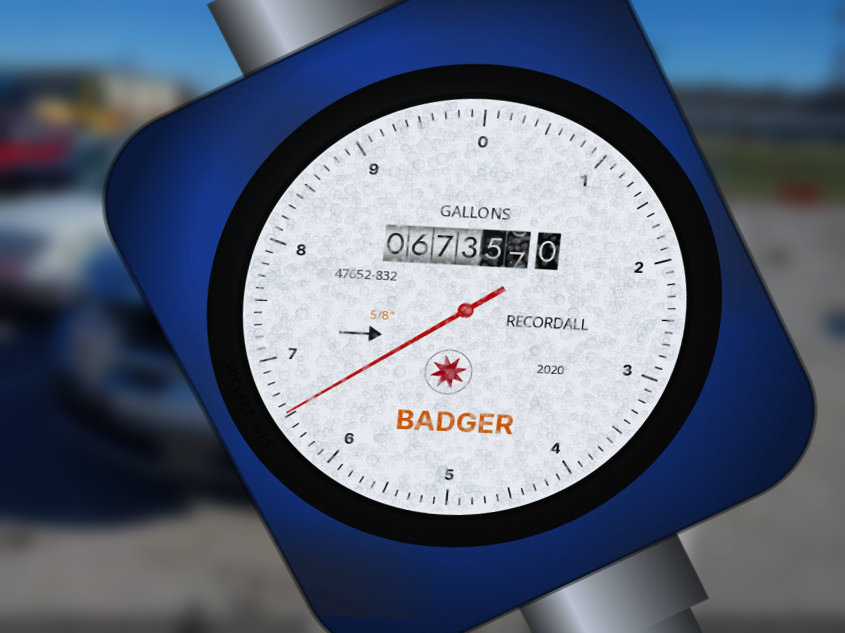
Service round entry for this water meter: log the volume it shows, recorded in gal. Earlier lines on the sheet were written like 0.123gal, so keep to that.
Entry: 673566.5gal
